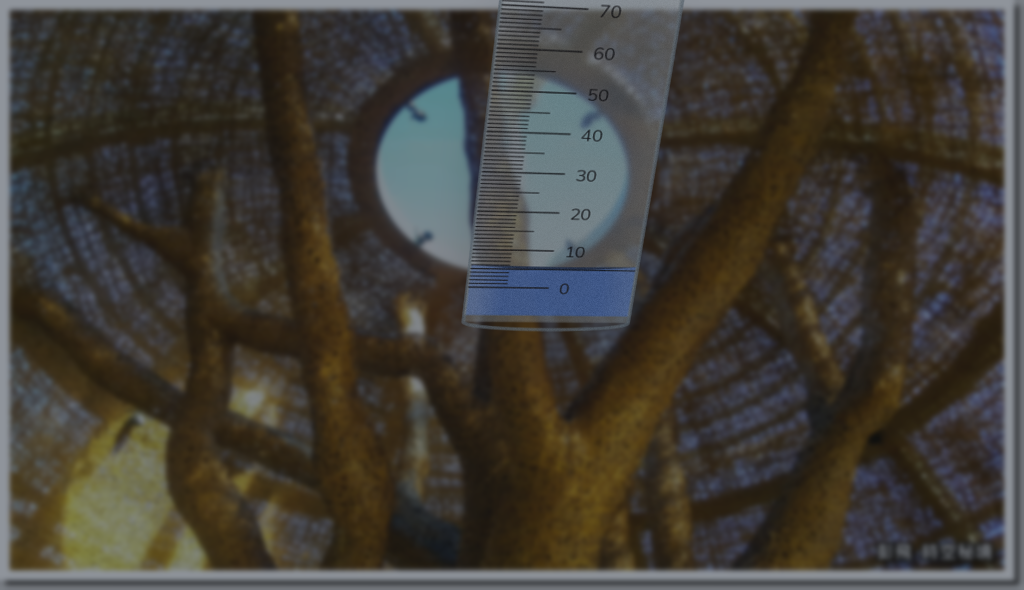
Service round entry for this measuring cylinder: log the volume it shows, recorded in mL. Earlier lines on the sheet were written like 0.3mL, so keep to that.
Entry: 5mL
